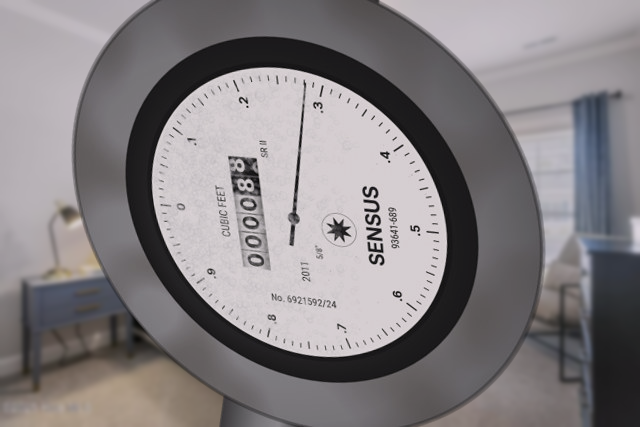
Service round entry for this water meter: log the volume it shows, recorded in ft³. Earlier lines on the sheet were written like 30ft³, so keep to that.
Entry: 88.28ft³
